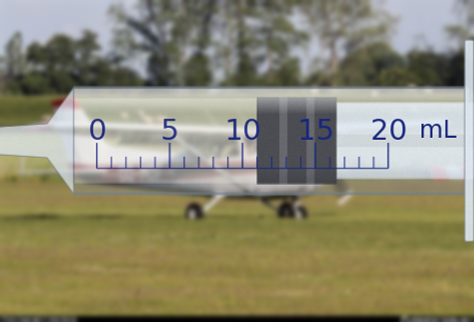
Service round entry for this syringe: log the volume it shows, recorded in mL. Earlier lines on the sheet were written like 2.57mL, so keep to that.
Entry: 11mL
